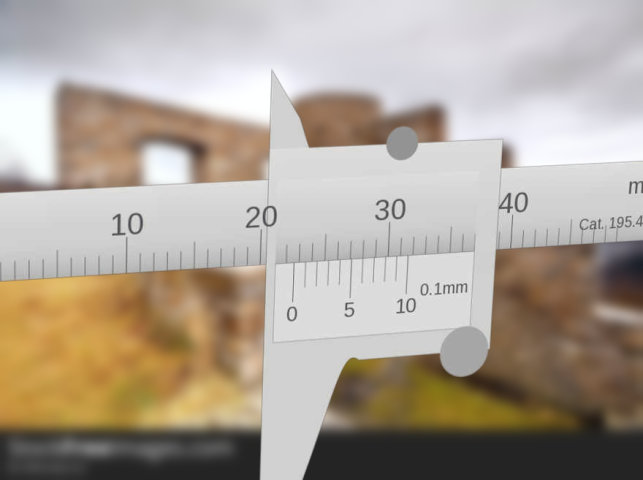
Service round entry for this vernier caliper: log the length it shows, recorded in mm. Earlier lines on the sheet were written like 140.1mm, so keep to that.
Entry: 22.6mm
